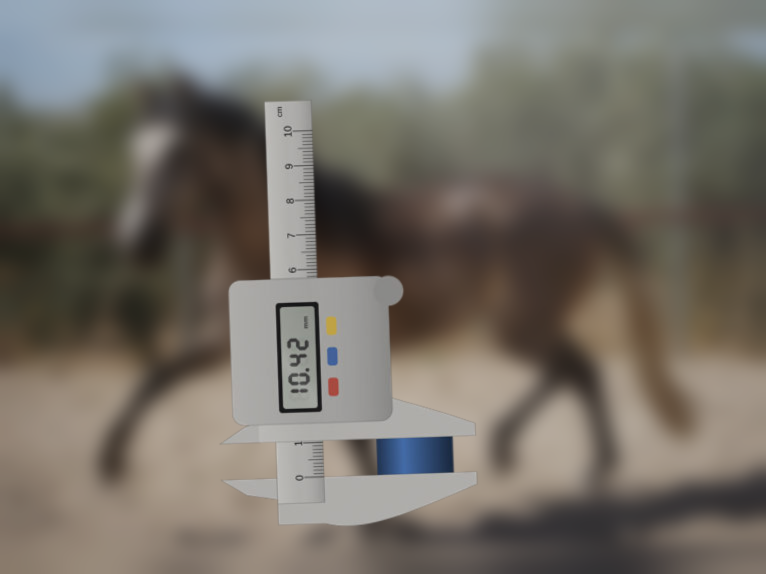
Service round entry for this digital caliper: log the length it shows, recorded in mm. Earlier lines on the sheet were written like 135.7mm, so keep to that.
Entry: 10.42mm
